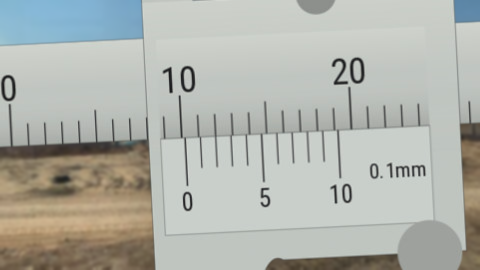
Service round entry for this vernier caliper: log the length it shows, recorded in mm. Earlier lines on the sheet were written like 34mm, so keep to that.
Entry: 10.2mm
